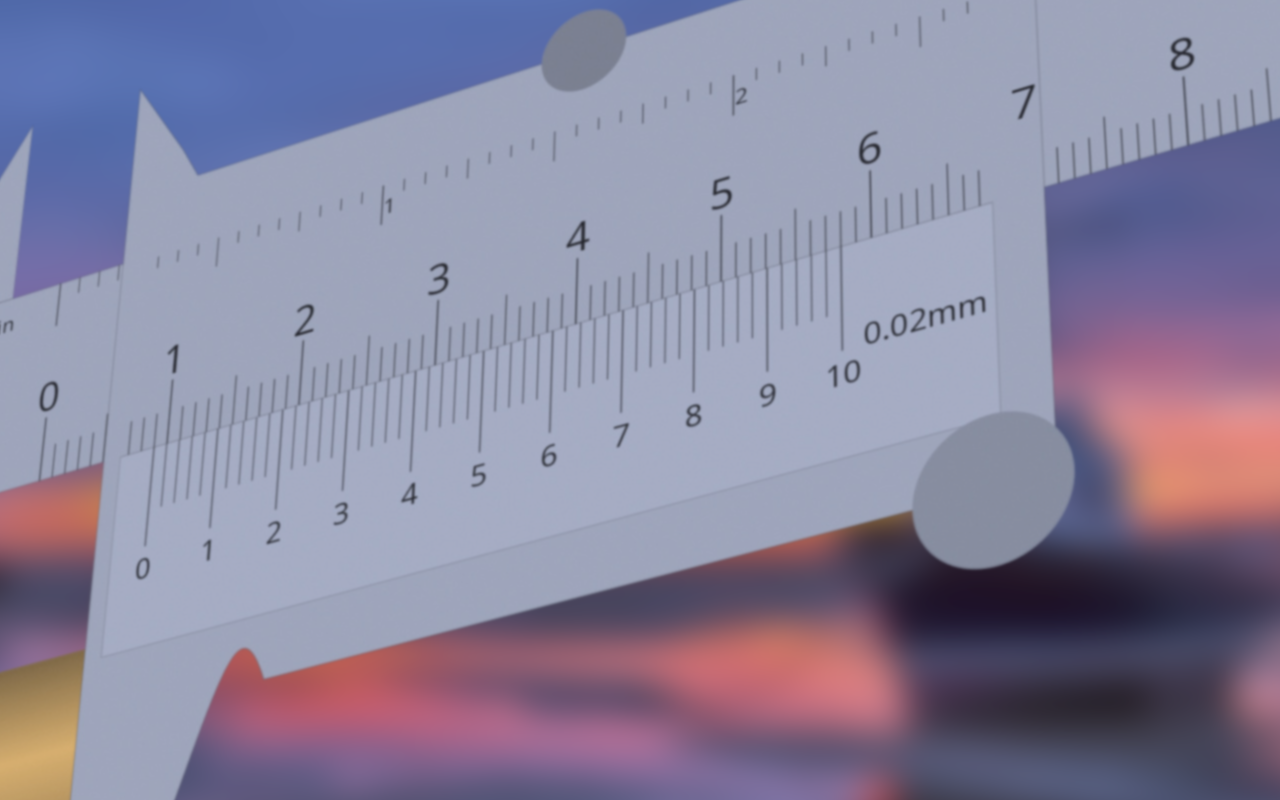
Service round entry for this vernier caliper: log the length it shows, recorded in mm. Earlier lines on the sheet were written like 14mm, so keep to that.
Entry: 9.0mm
